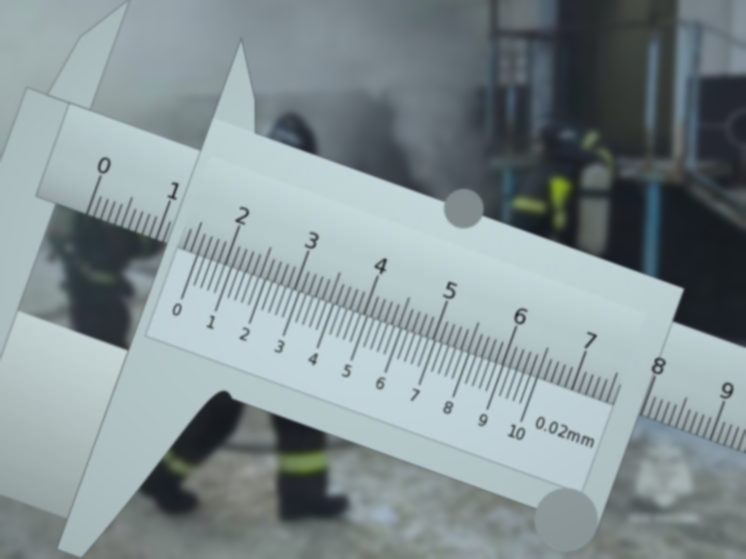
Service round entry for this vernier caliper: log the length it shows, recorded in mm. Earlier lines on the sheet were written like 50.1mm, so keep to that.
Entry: 16.0mm
